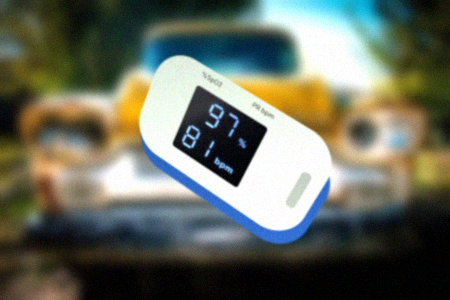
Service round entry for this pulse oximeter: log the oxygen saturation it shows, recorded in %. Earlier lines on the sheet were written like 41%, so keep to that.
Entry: 97%
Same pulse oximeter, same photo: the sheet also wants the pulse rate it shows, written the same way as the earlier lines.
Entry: 81bpm
